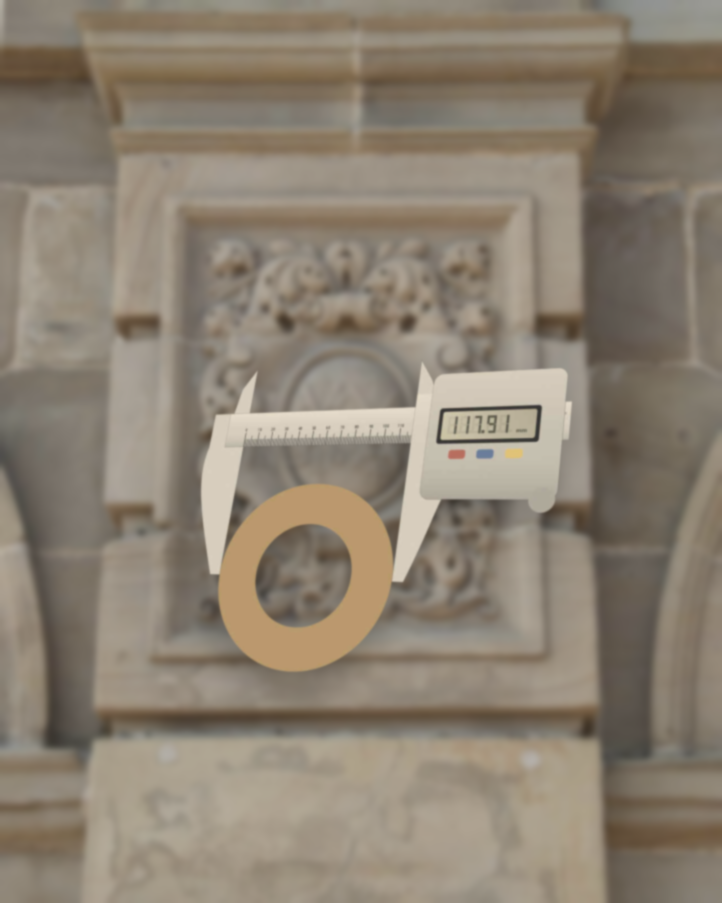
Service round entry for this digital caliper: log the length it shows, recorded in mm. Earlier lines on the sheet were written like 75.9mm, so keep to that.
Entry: 117.91mm
